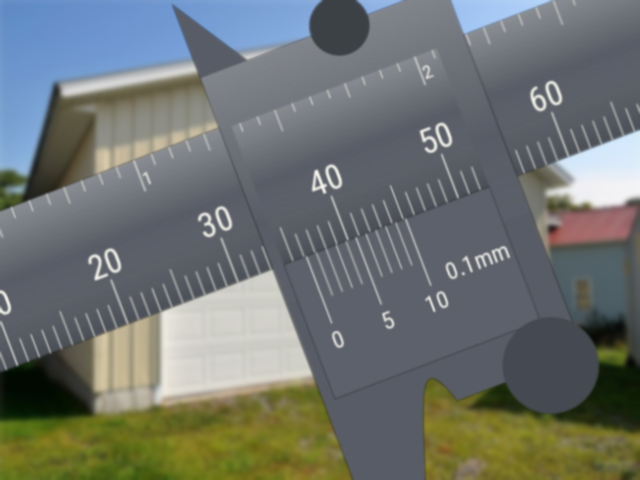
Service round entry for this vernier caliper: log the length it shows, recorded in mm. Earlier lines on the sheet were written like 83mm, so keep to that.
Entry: 36.2mm
